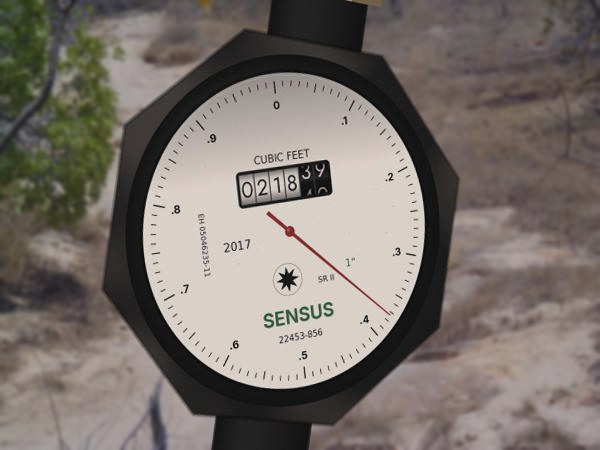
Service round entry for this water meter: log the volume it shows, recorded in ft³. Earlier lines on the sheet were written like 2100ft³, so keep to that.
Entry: 21839.37ft³
